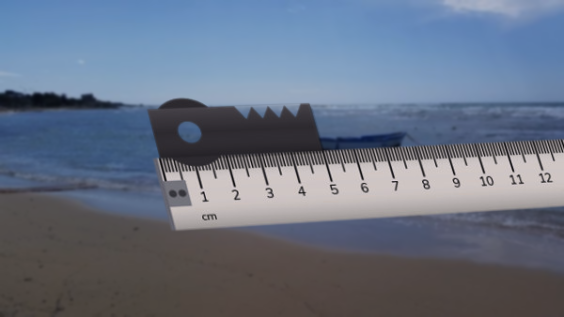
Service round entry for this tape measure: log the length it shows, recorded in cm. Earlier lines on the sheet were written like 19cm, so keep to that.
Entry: 5cm
